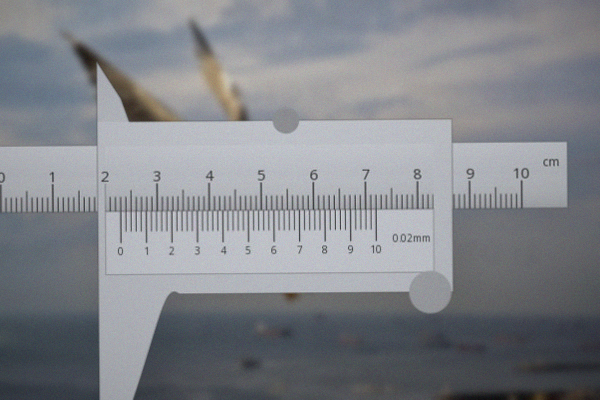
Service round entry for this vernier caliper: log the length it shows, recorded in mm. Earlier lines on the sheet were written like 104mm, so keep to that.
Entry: 23.0mm
